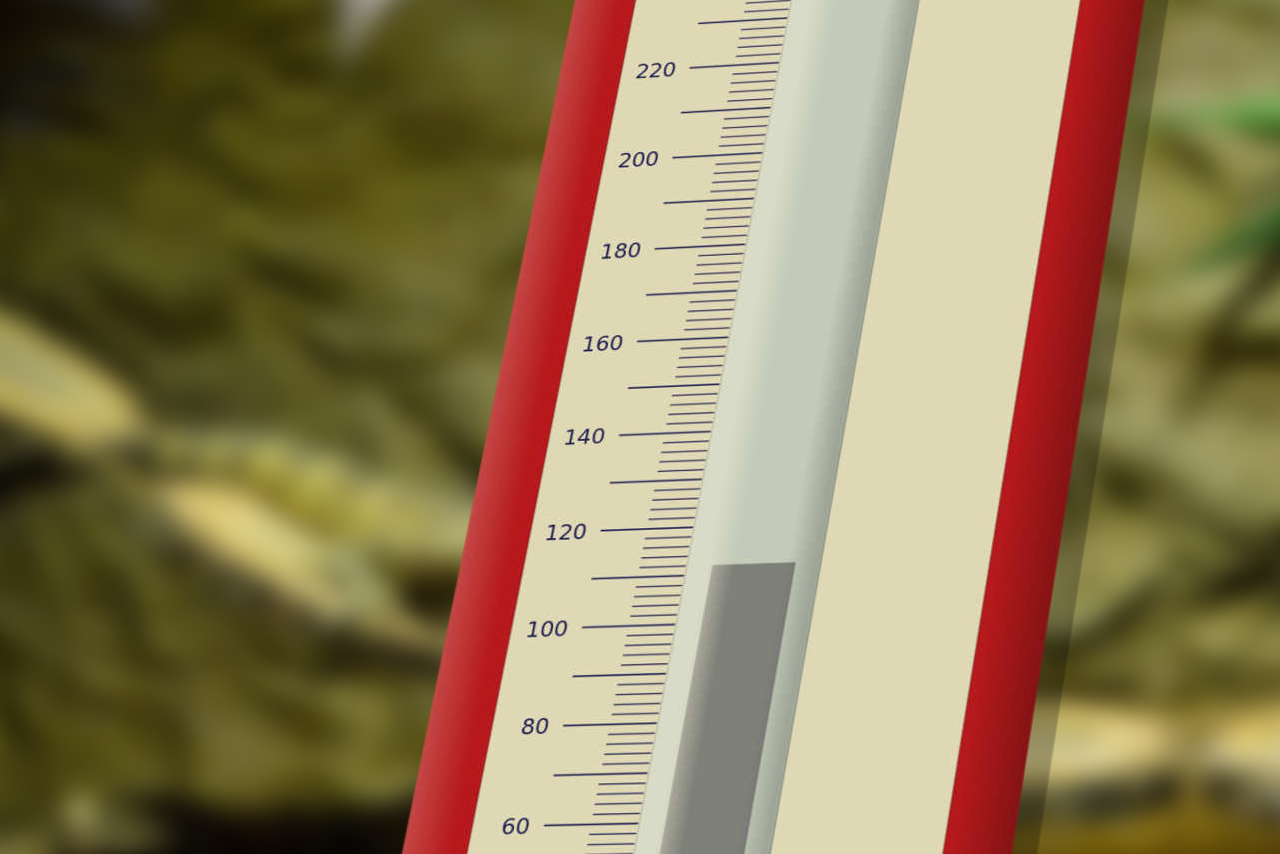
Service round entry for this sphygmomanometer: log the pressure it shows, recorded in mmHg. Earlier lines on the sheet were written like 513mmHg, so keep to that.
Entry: 112mmHg
